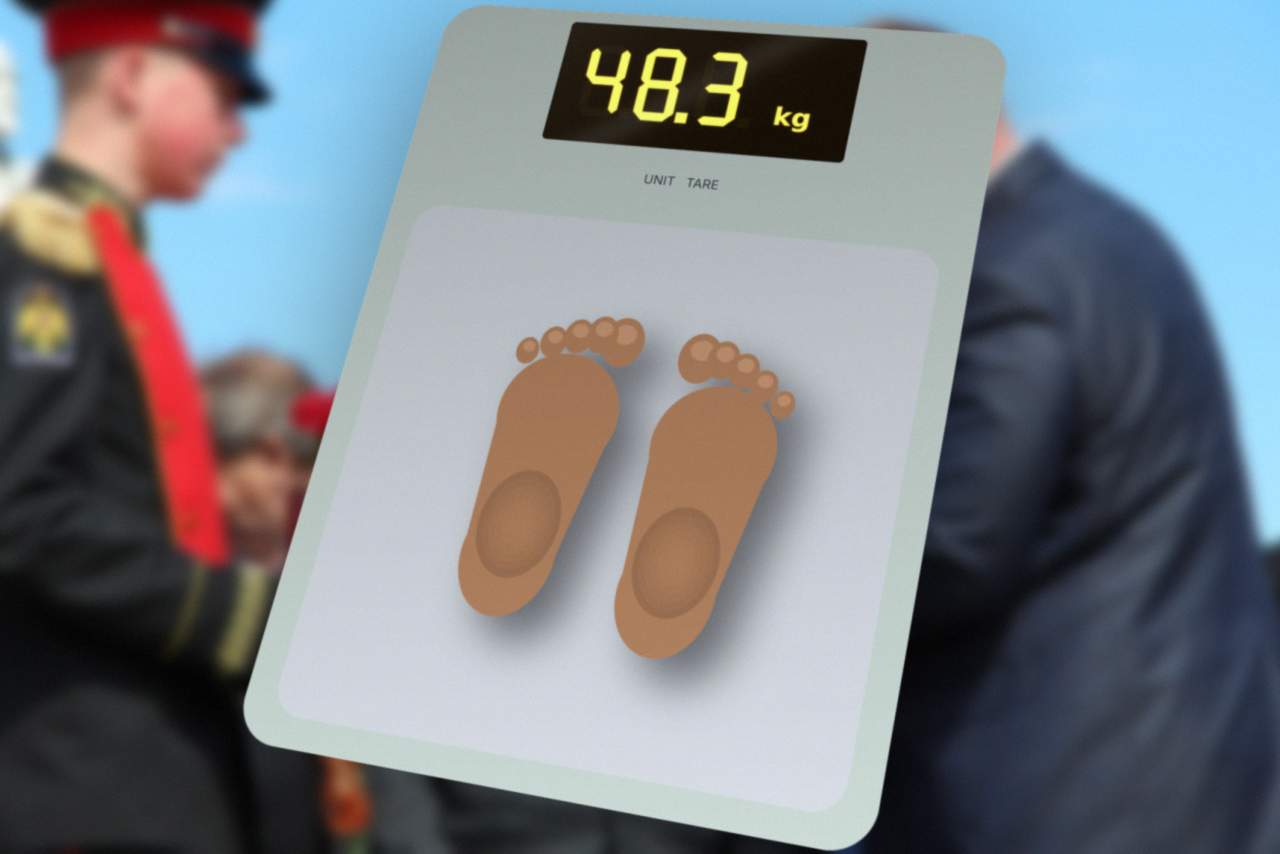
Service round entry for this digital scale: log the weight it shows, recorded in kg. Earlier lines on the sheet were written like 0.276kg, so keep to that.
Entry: 48.3kg
